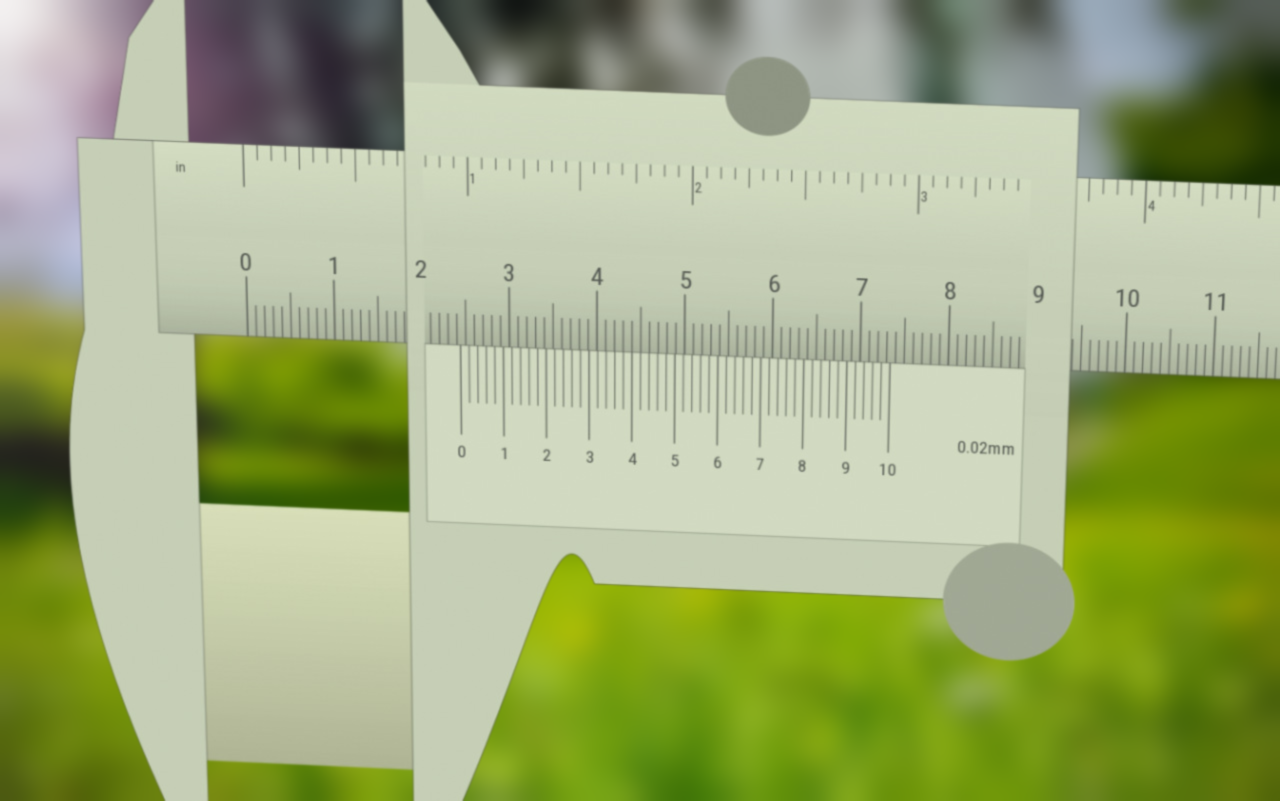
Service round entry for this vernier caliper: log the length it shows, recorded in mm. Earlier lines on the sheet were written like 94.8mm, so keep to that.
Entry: 24.4mm
